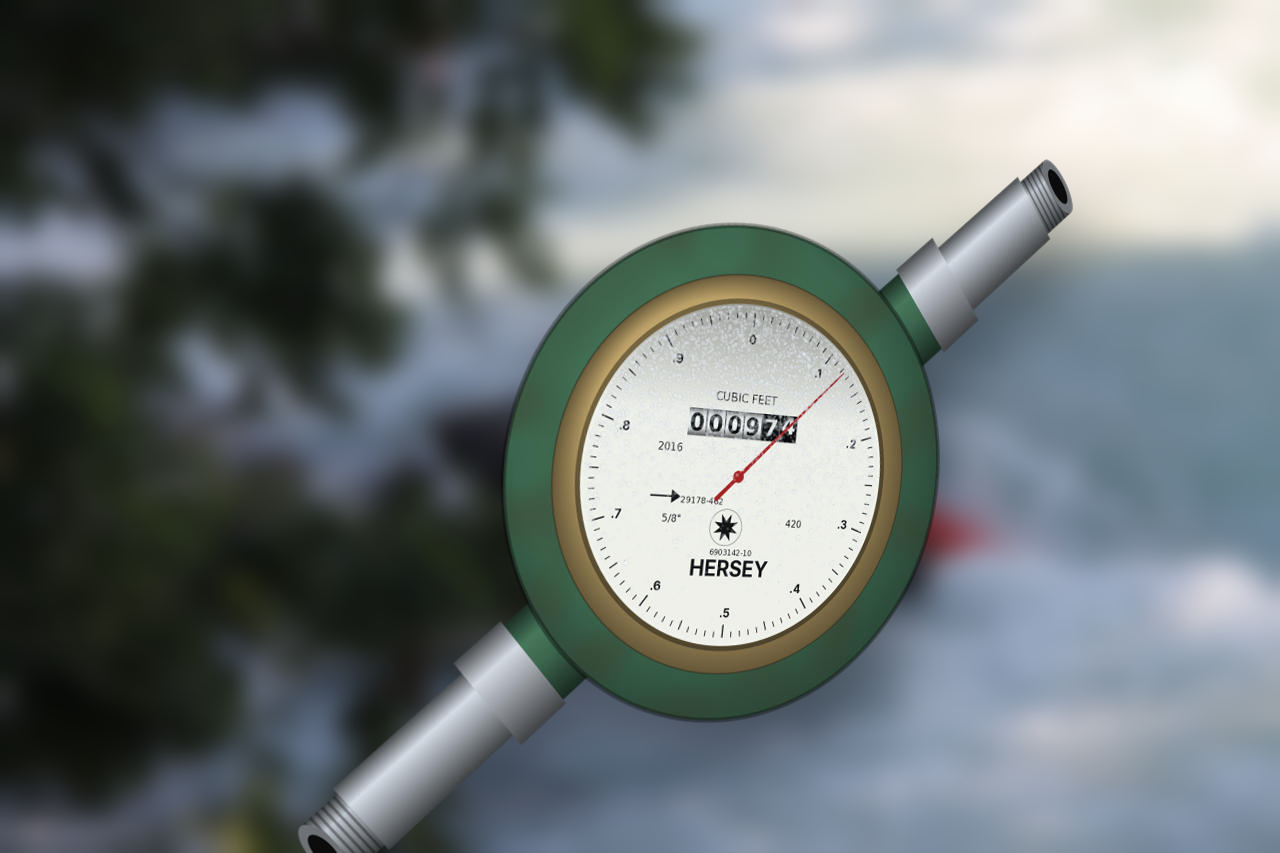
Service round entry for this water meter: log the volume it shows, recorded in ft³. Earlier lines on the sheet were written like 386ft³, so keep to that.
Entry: 974.12ft³
